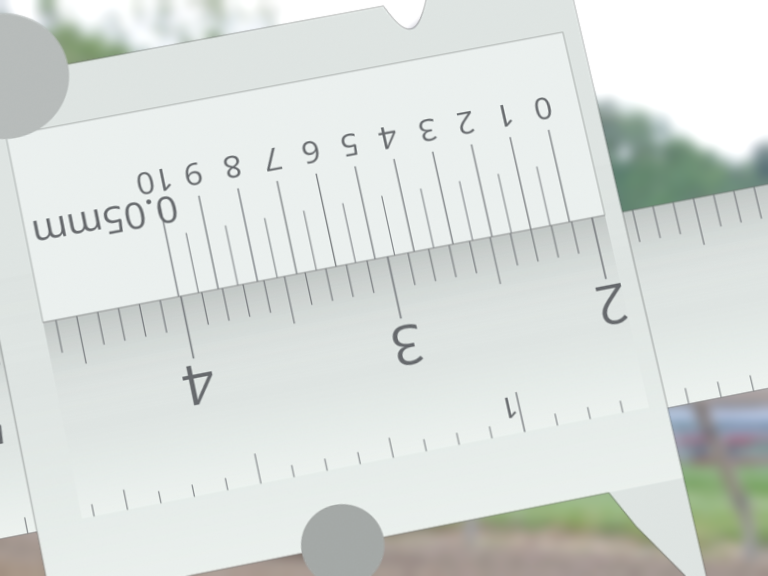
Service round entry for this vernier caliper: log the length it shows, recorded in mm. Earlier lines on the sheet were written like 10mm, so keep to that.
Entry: 21.1mm
